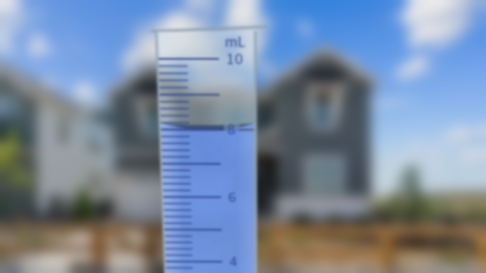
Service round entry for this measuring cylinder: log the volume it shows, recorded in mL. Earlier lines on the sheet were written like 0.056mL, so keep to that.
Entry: 8mL
